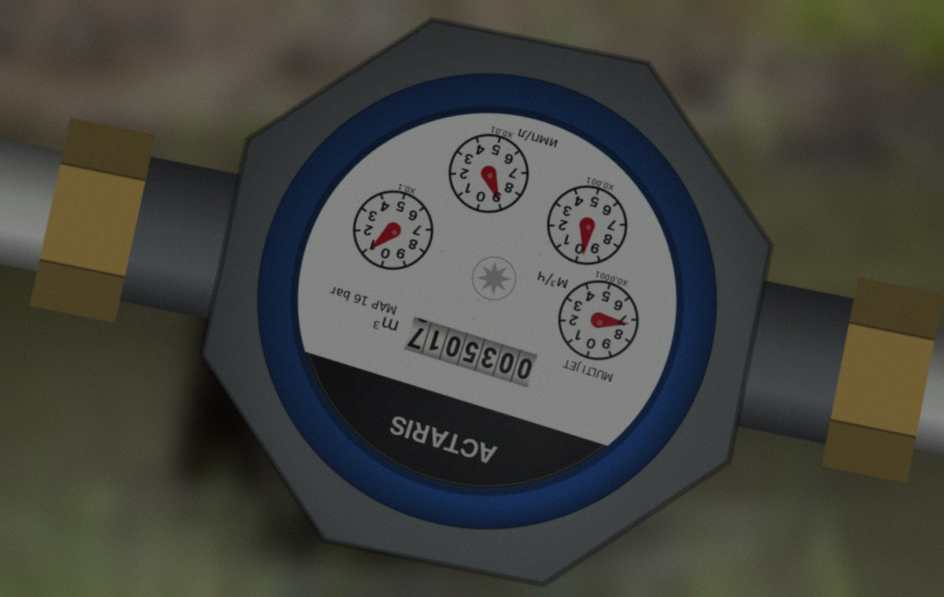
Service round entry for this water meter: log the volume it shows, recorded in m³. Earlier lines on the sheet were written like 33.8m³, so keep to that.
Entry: 35017.0897m³
